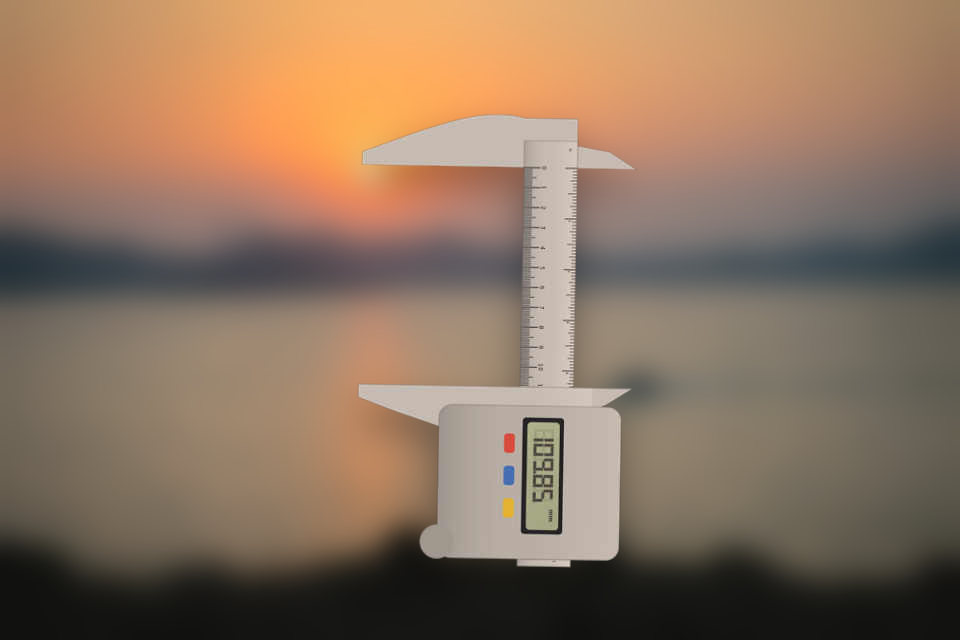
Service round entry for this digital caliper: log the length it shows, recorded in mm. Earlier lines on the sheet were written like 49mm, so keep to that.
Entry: 109.85mm
